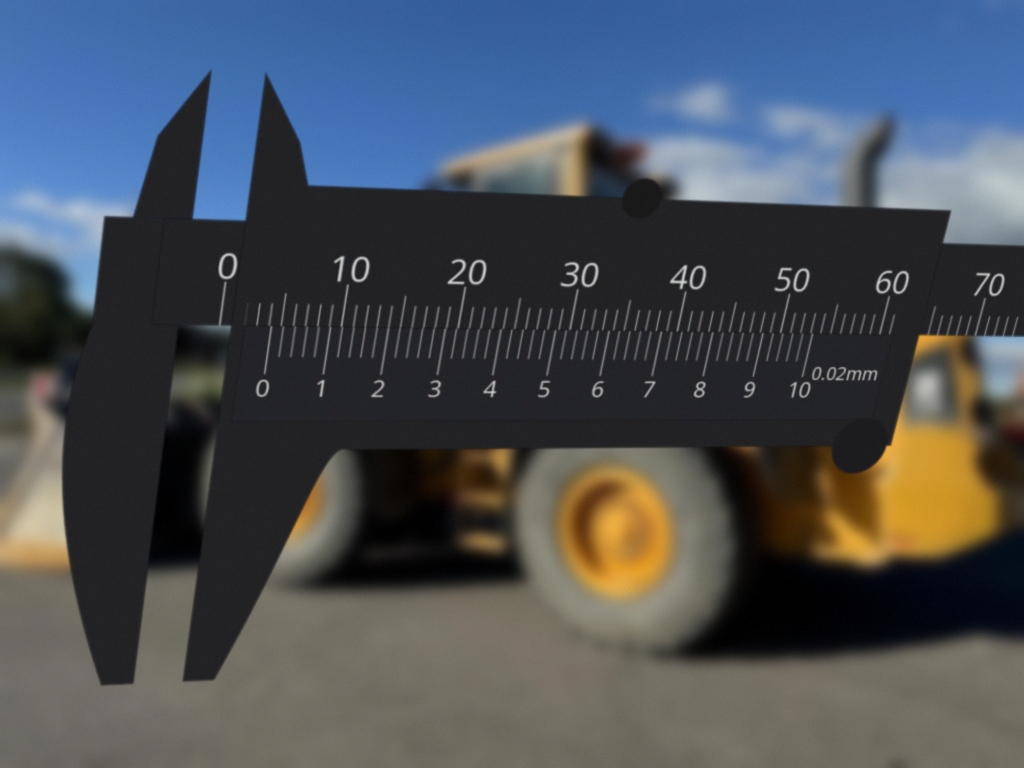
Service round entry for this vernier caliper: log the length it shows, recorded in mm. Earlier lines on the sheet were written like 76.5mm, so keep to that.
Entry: 4.2mm
